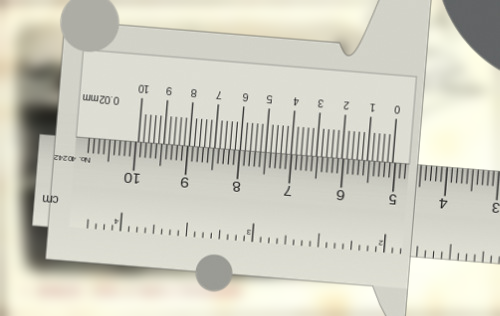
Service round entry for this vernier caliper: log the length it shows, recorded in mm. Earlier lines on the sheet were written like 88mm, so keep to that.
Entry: 50.5mm
